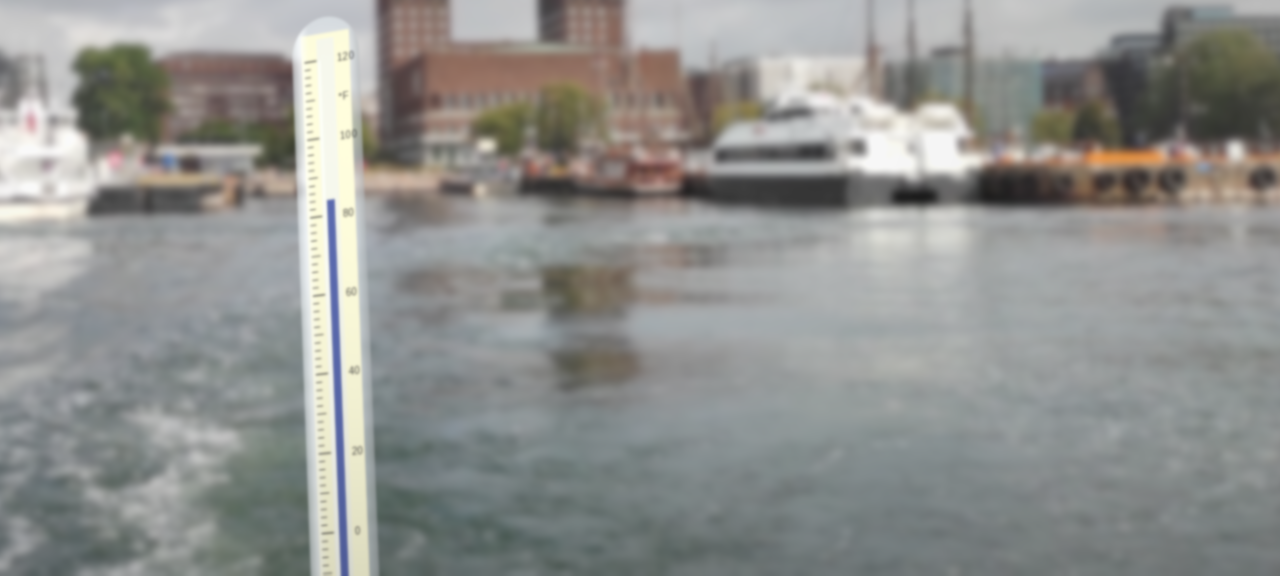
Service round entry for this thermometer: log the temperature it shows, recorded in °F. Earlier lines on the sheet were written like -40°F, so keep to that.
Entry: 84°F
